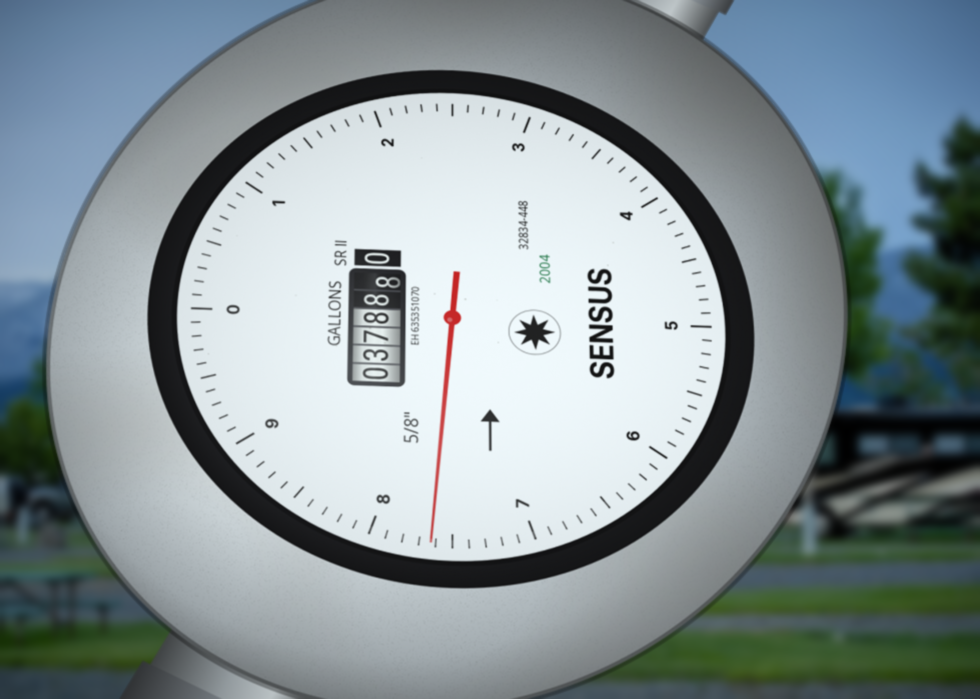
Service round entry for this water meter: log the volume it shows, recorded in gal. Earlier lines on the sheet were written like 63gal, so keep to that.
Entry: 378877.6gal
